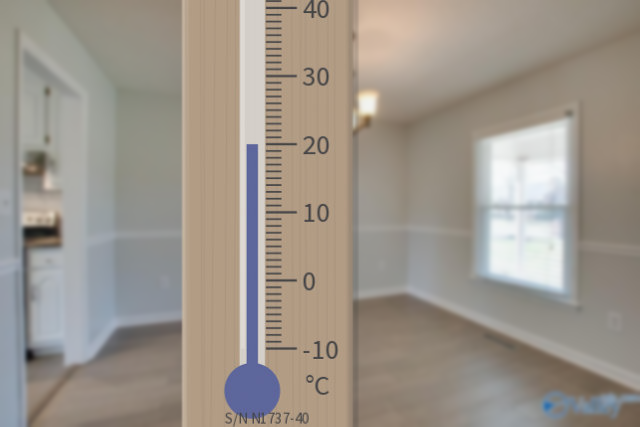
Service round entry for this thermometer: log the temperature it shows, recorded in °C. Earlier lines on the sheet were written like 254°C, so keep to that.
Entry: 20°C
